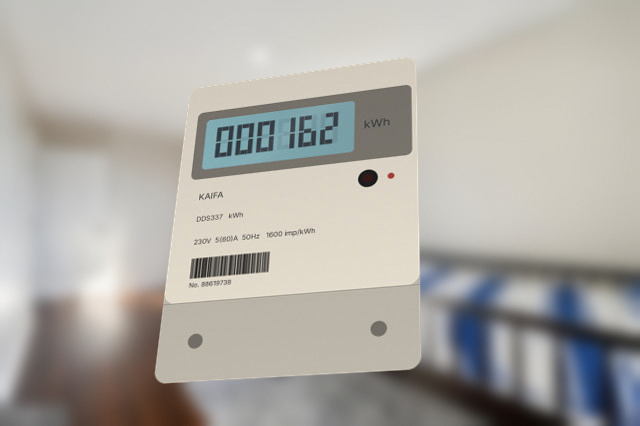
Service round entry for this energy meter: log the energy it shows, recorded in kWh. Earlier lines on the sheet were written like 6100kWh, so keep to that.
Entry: 162kWh
